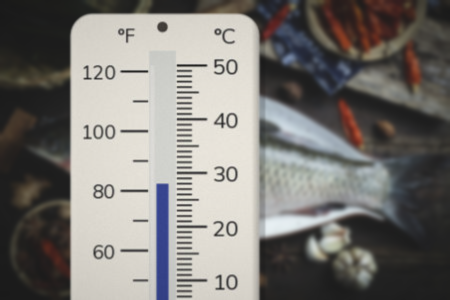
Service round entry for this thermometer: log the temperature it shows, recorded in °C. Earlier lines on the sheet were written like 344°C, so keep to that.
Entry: 28°C
